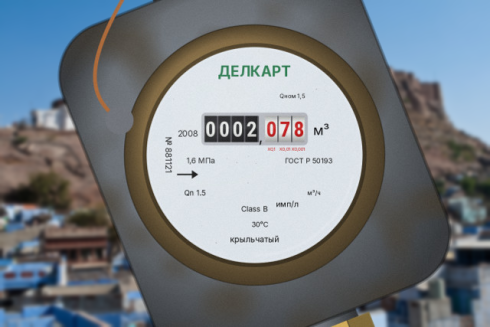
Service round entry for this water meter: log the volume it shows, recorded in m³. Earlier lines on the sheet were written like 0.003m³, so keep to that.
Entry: 2.078m³
